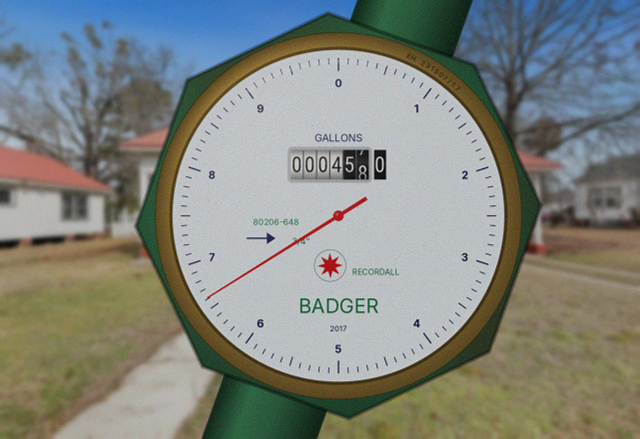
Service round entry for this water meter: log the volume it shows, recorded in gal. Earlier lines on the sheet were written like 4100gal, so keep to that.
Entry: 4576.6gal
